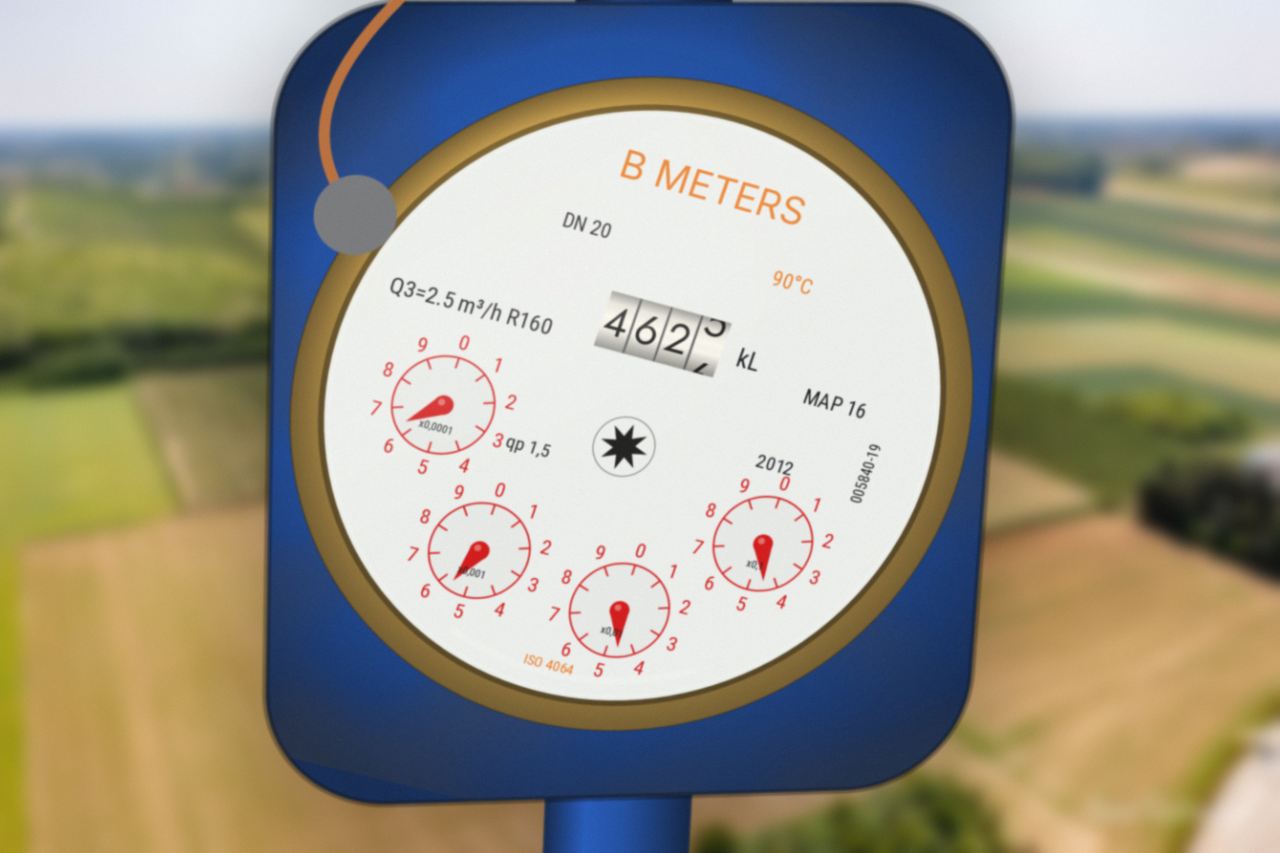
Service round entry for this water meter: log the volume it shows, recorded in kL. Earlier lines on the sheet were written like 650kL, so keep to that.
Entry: 4625.4456kL
